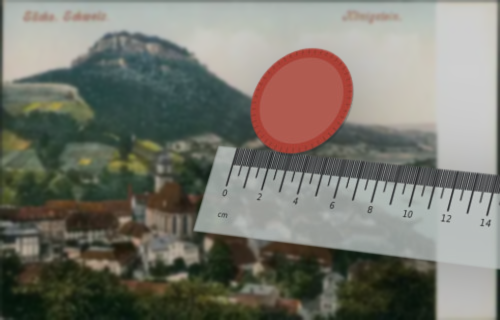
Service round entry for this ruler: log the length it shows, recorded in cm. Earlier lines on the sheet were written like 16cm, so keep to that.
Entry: 5.5cm
